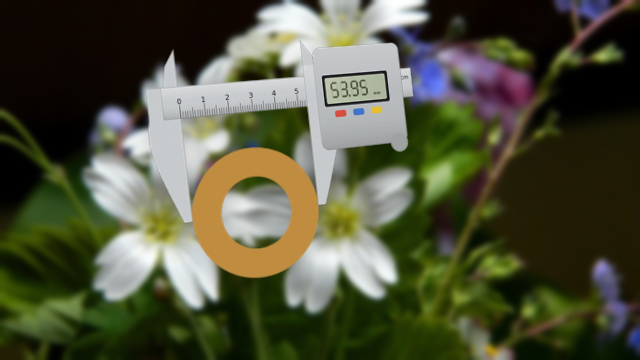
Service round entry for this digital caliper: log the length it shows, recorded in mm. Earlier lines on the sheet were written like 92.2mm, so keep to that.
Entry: 53.95mm
